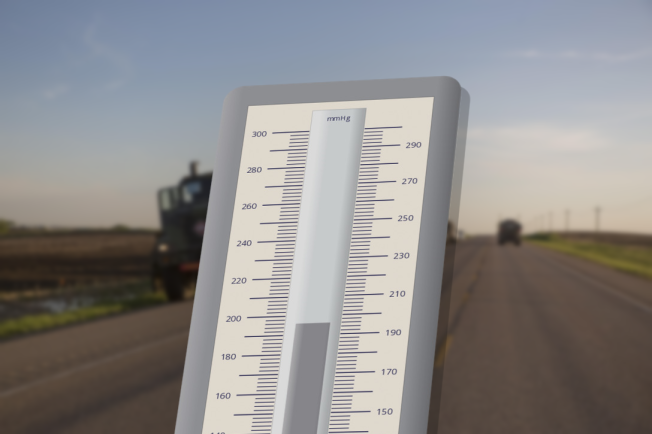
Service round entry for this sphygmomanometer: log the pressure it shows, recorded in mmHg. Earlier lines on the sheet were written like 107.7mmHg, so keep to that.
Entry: 196mmHg
